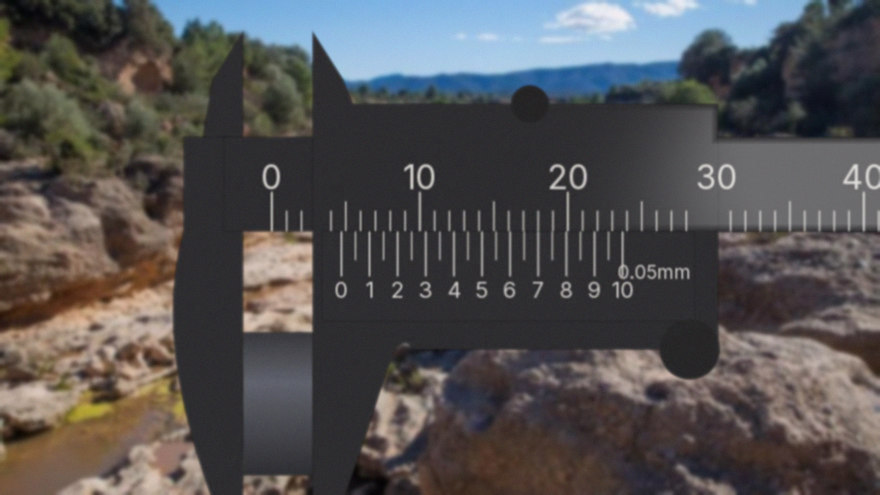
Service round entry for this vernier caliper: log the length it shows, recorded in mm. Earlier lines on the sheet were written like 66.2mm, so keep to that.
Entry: 4.7mm
